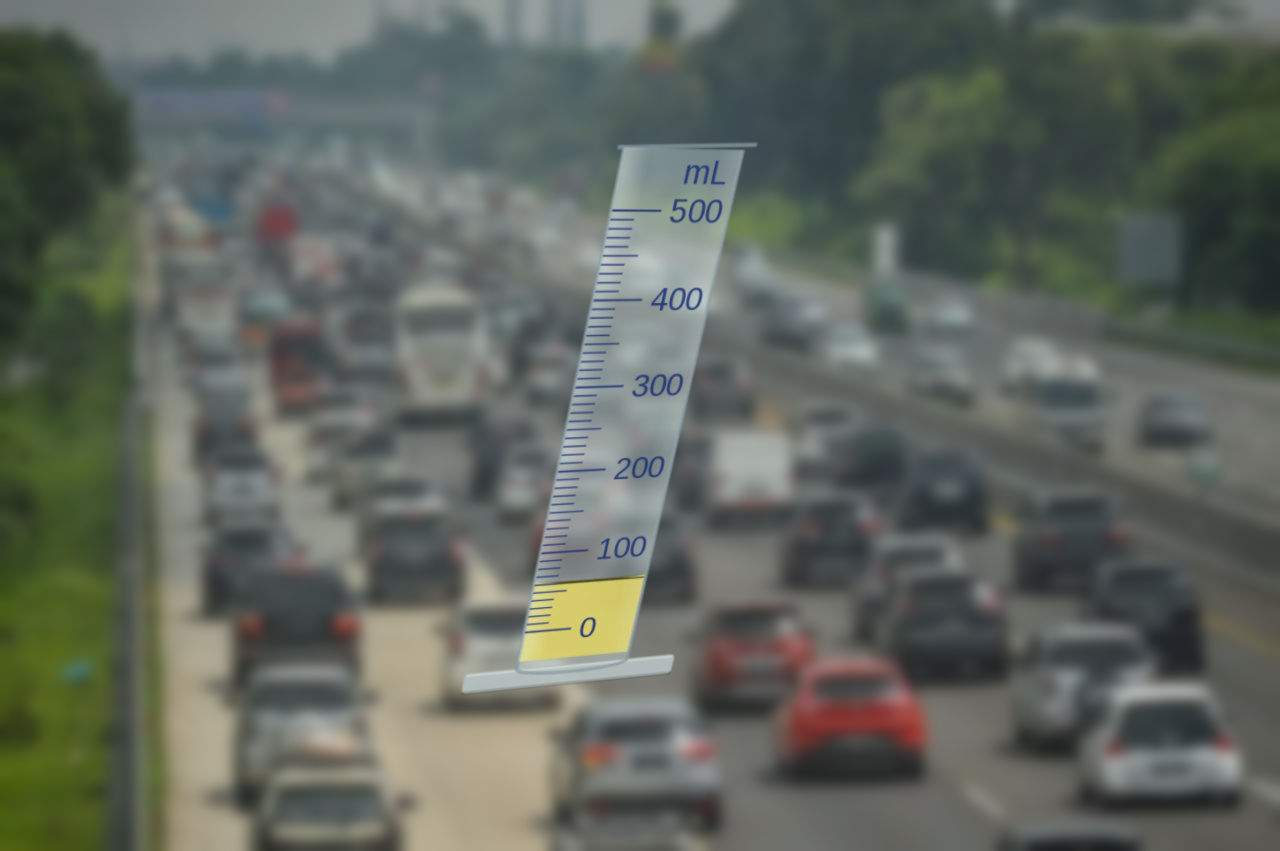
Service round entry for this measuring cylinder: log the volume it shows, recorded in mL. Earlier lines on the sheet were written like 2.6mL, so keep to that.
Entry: 60mL
